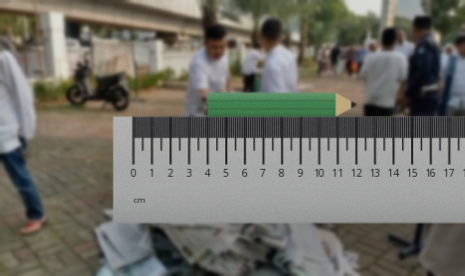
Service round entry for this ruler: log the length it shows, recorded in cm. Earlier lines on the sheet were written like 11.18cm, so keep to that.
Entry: 8cm
